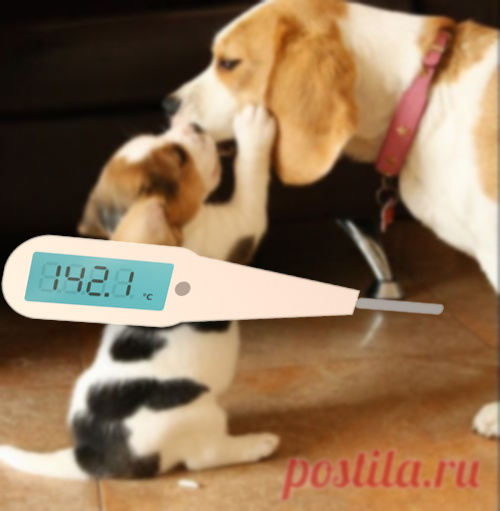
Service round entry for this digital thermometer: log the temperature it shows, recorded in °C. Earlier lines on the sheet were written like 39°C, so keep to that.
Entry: 142.1°C
